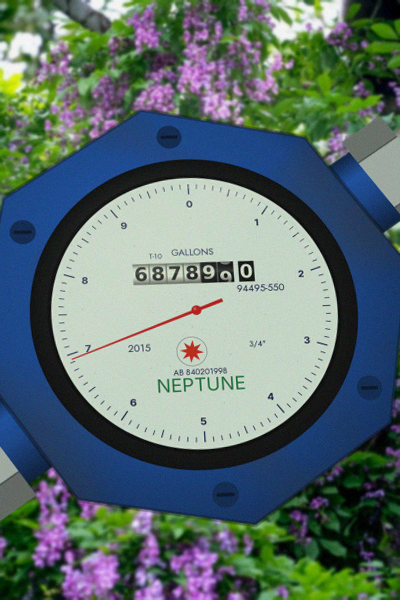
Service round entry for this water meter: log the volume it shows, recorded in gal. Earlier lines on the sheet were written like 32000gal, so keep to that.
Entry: 6878986.9gal
